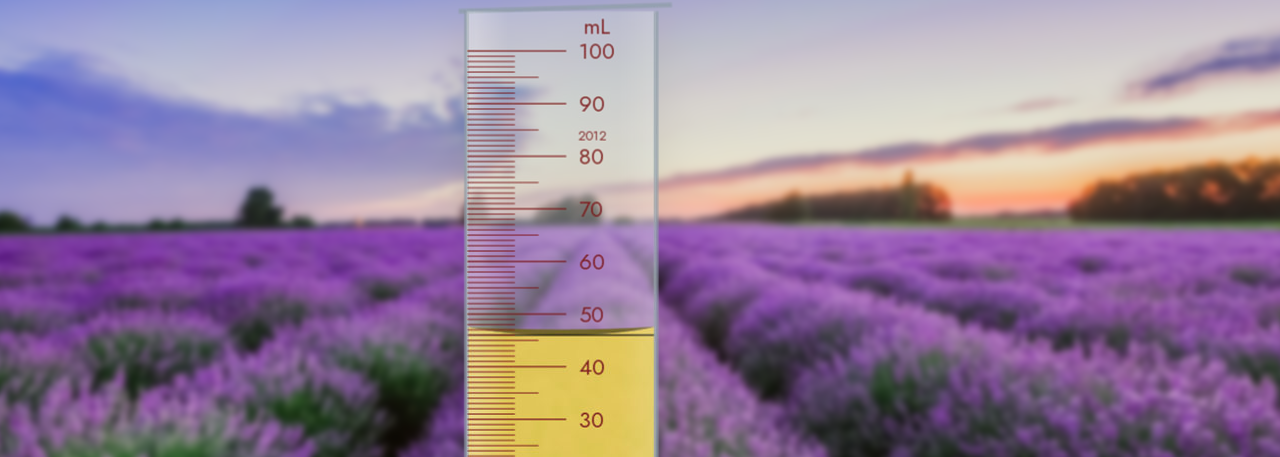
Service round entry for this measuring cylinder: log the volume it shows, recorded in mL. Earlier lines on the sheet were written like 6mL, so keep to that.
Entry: 46mL
